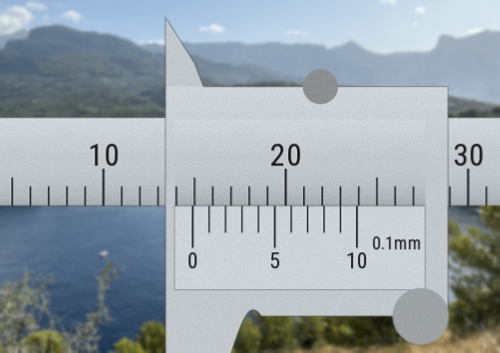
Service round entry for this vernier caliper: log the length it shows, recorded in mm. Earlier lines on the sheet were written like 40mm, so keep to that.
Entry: 14.9mm
